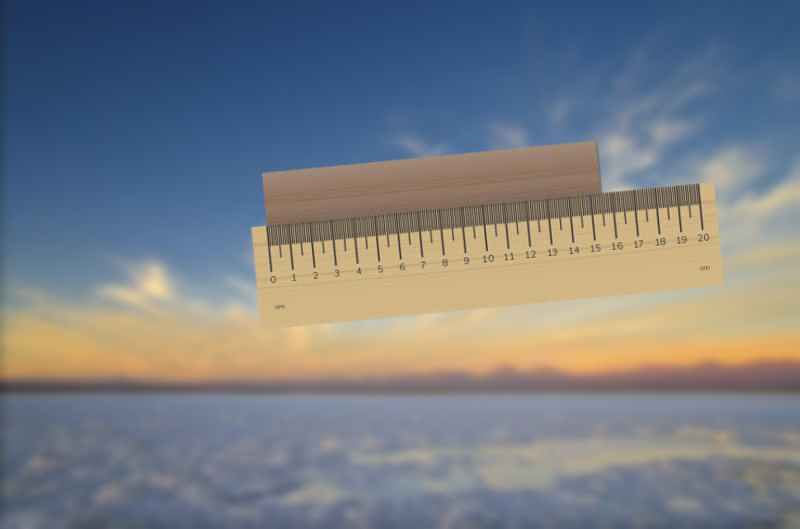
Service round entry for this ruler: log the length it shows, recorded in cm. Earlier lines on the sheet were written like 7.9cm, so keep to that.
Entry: 15.5cm
